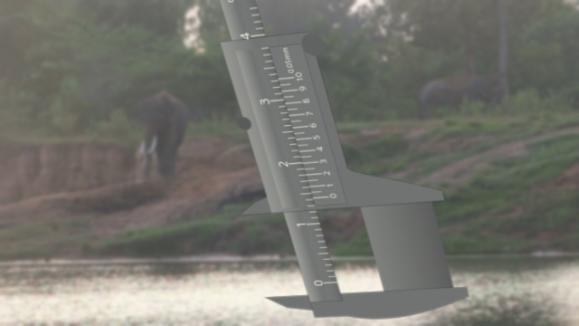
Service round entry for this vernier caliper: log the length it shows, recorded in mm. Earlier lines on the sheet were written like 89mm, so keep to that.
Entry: 14.2mm
